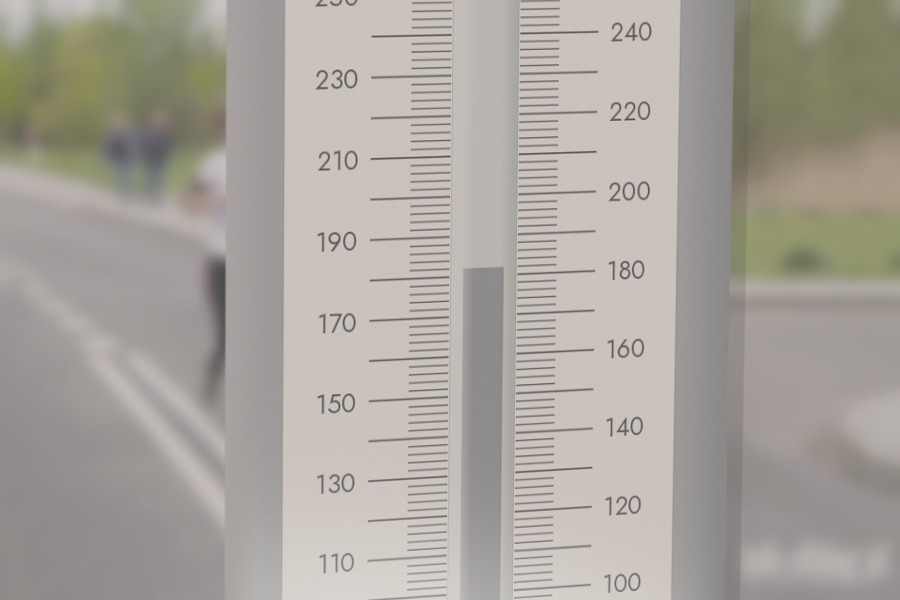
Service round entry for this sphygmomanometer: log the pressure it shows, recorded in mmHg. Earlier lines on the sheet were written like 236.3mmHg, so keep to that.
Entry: 182mmHg
